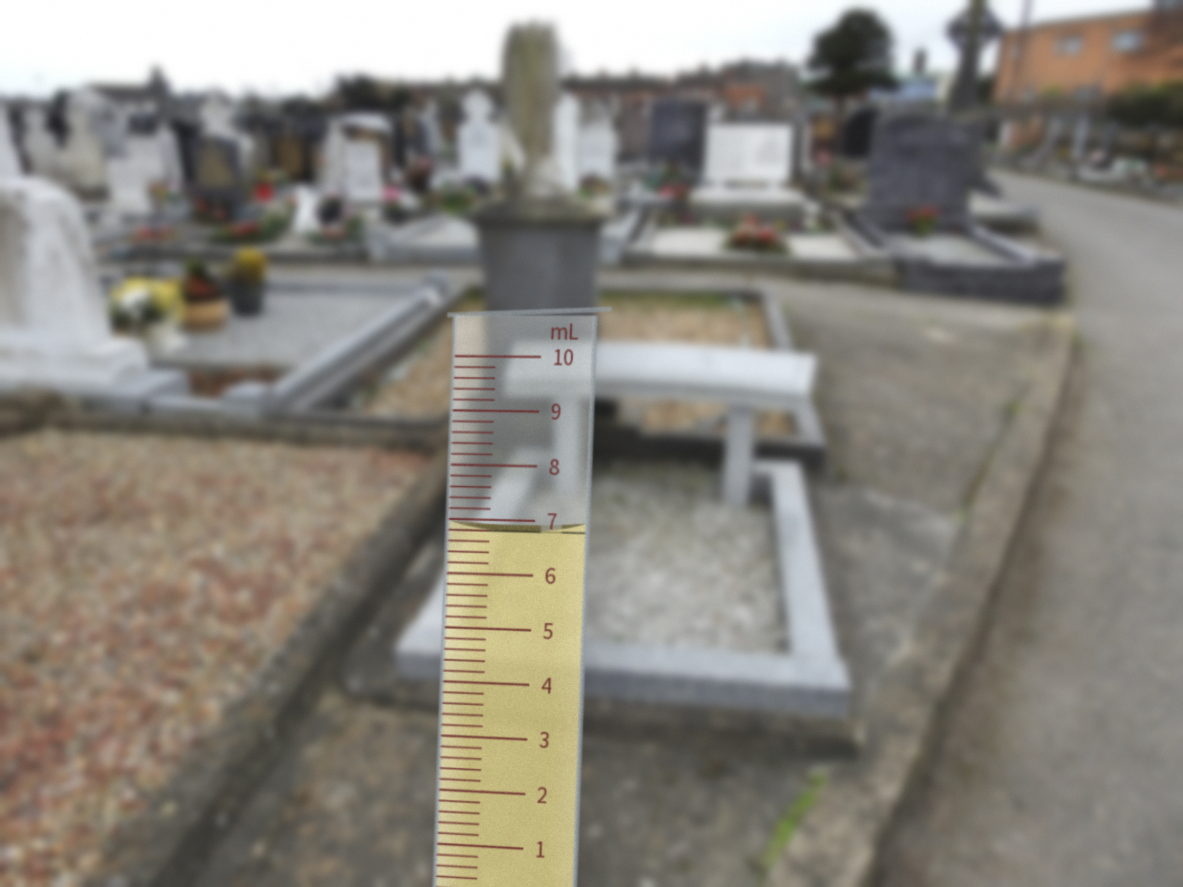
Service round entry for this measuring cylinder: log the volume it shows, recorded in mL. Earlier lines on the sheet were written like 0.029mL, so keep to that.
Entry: 6.8mL
